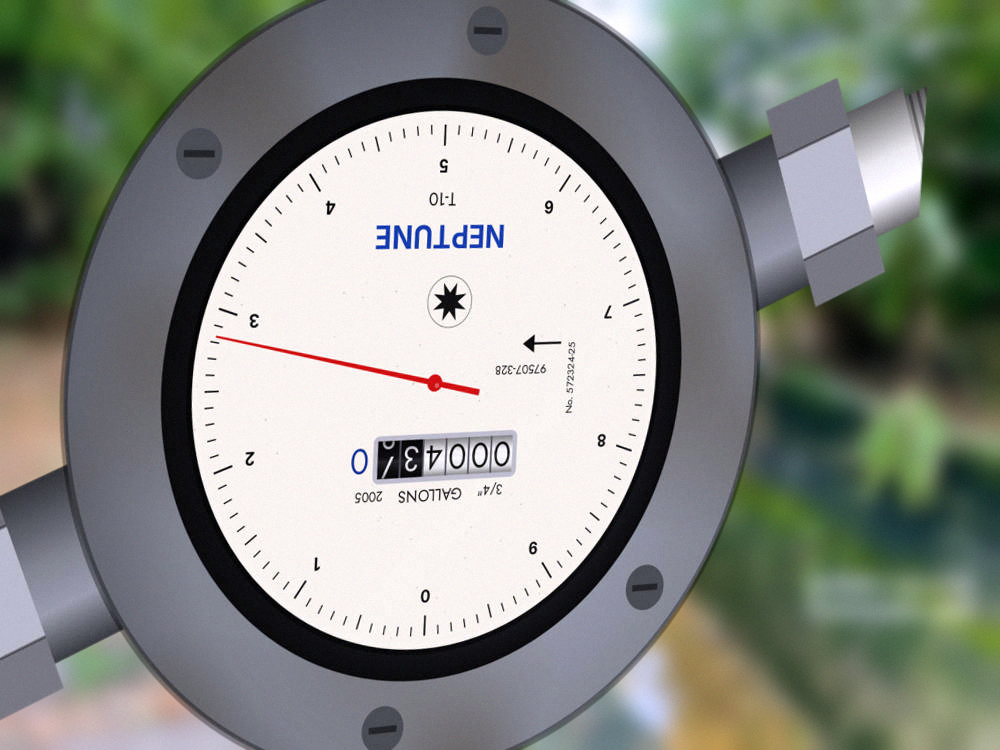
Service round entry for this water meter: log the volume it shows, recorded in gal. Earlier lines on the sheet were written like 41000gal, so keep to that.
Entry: 4372.8gal
